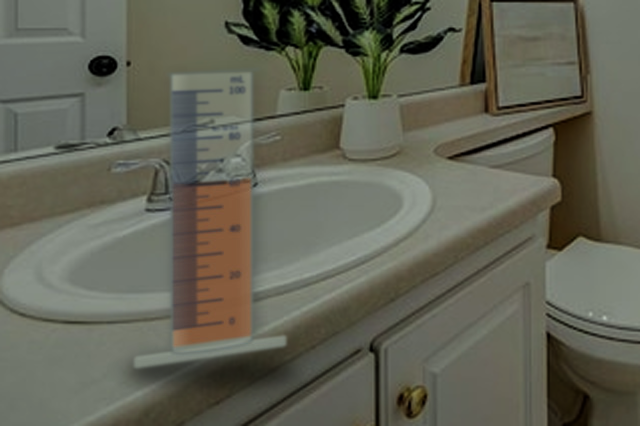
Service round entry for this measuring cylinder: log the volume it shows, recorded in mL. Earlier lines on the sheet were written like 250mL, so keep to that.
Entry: 60mL
